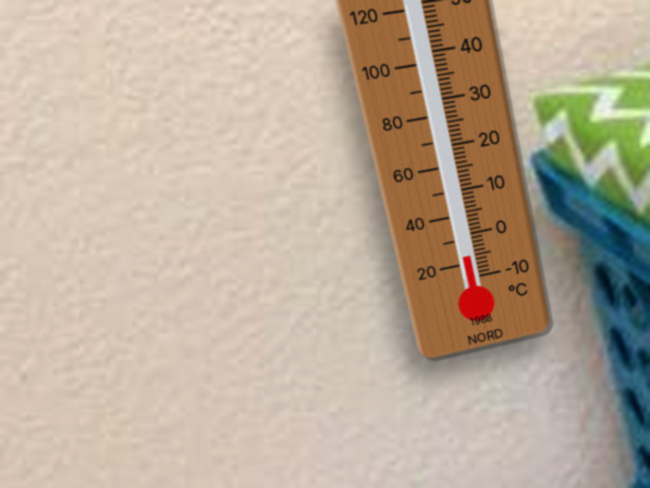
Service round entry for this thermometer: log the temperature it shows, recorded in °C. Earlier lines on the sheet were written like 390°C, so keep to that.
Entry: -5°C
